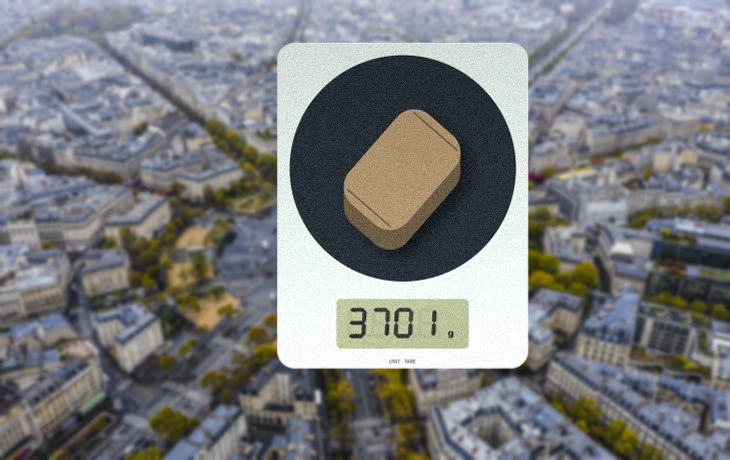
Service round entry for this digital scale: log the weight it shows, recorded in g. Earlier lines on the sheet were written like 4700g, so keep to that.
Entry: 3701g
